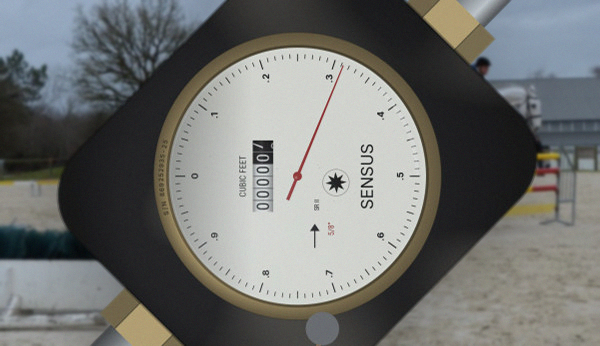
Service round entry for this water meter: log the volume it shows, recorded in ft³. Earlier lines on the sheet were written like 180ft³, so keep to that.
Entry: 7.31ft³
